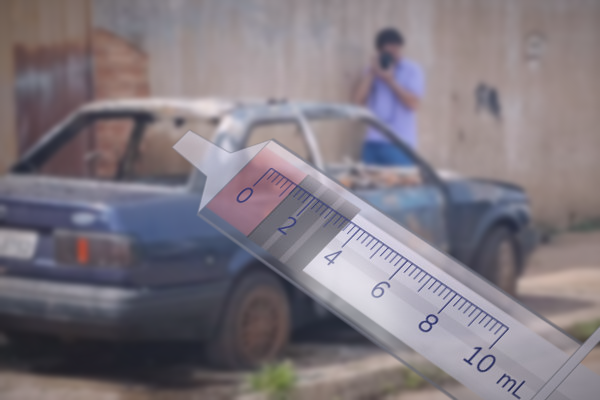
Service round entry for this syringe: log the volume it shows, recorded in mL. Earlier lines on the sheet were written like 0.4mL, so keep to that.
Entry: 1.2mL
